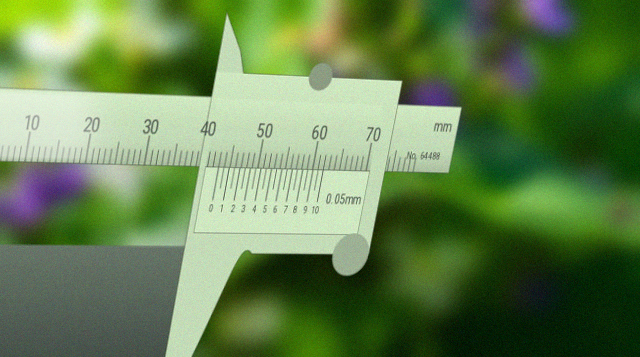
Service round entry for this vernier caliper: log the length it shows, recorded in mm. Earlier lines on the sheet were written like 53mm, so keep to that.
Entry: 43.0mm
